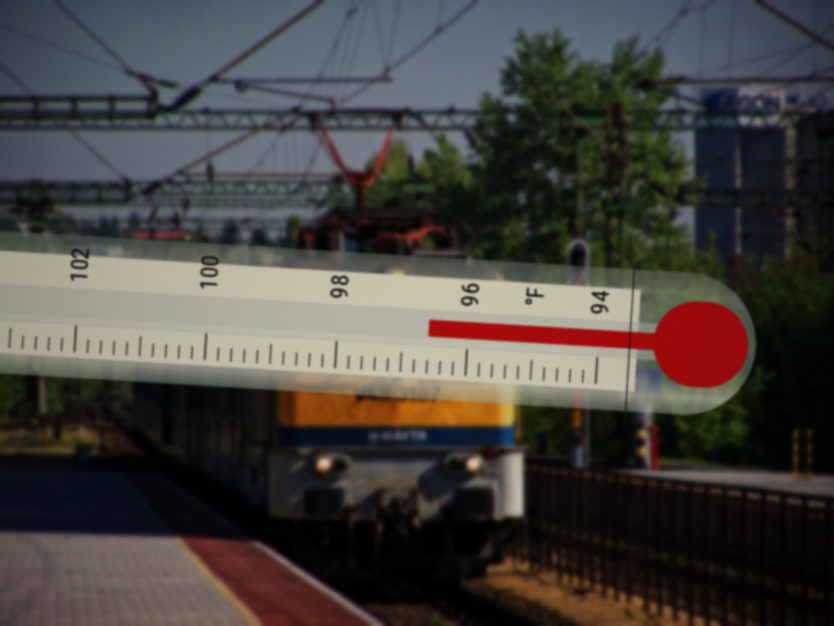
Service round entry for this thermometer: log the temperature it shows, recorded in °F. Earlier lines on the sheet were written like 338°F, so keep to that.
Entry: 96.6°F
